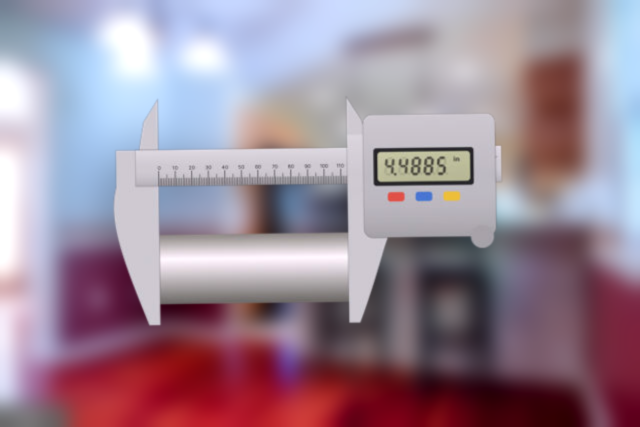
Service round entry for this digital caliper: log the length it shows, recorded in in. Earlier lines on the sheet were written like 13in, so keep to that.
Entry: 4.4885in
